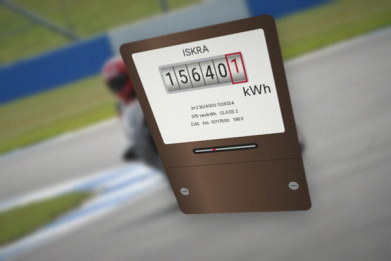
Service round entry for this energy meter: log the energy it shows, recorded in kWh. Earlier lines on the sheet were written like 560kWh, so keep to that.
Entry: 15640.1kWh
